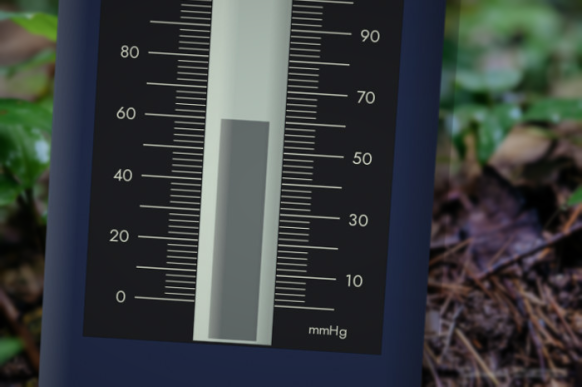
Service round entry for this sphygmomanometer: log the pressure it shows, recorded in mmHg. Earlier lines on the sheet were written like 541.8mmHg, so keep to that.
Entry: 60mmHg
